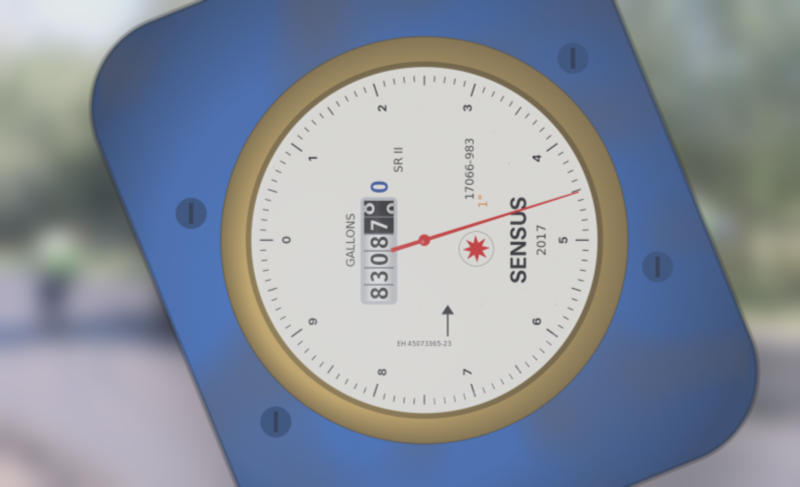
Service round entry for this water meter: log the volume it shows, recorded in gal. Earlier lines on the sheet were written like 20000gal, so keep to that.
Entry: 8308784.5gal
